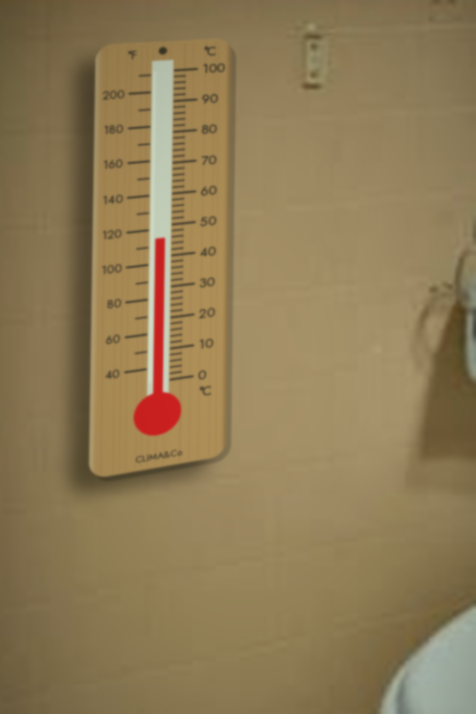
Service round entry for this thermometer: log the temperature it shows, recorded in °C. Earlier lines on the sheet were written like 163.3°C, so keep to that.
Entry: 46°C
